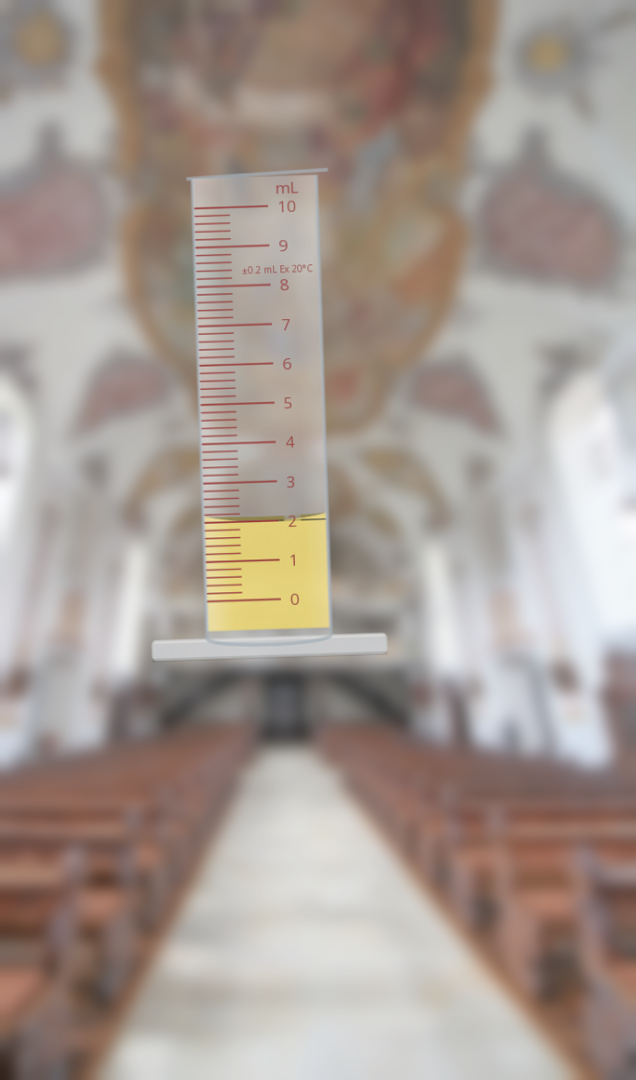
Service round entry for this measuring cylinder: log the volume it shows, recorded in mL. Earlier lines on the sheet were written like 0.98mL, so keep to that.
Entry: 2mL
